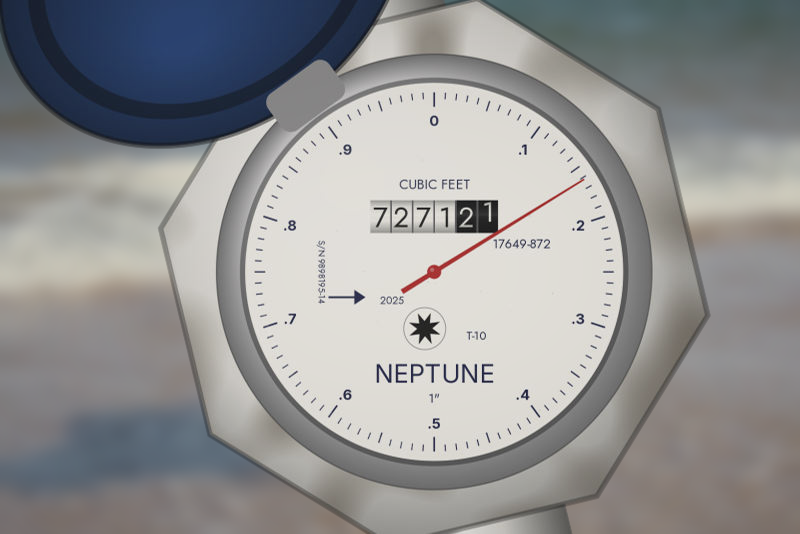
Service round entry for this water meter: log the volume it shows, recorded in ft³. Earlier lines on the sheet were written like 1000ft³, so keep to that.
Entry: 727121.16ft³
